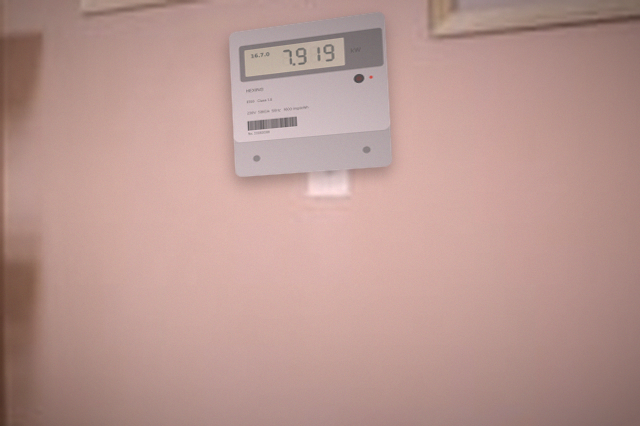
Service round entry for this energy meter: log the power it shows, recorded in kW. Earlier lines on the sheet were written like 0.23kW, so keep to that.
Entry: 7.919kW
